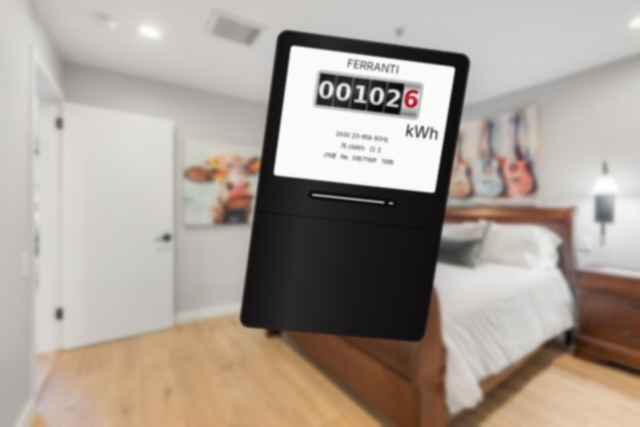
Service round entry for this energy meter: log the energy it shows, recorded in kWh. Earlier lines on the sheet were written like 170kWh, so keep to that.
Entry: 102.6kWh
